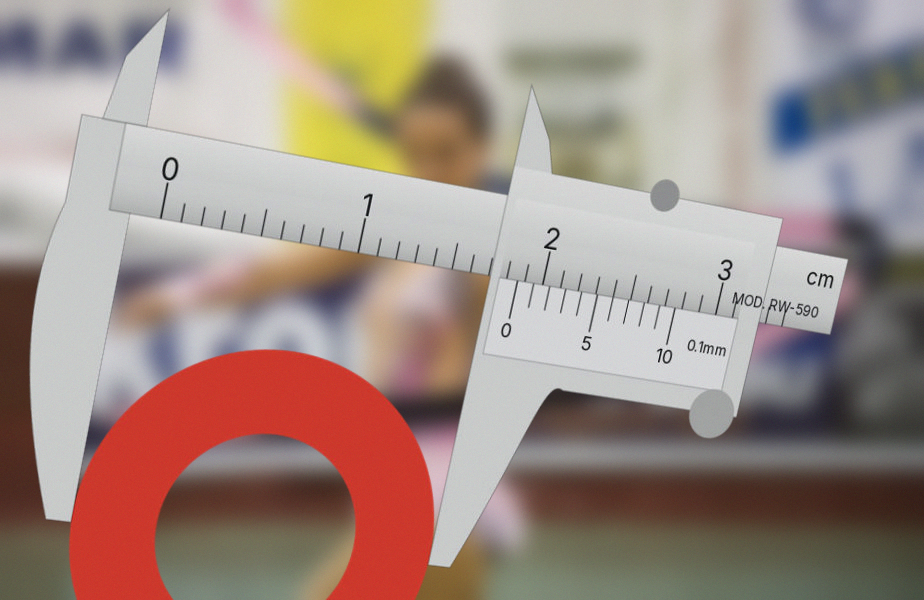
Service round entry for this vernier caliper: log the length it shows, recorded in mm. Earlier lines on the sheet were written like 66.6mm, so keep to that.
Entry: 18.6mm
